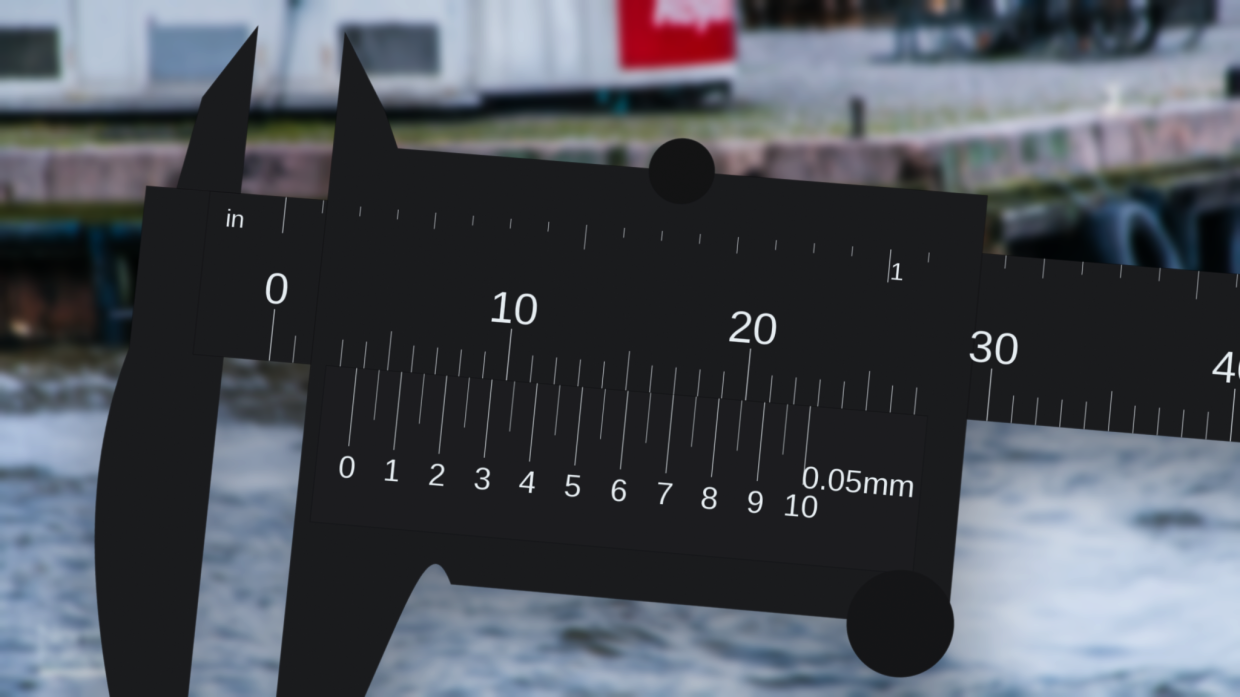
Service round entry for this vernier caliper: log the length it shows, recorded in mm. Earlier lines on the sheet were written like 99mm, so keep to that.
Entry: 3.70mm
